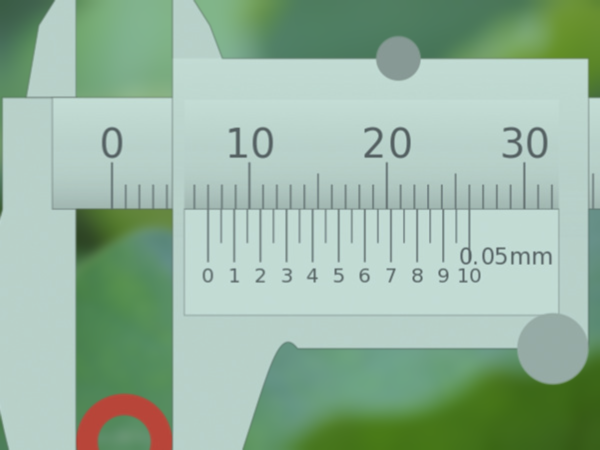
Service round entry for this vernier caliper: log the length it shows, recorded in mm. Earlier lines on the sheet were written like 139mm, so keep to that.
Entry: 7.0mm
